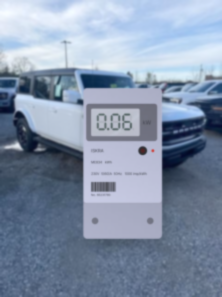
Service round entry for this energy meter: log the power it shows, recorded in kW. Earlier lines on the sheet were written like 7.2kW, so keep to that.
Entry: 0.06kW
